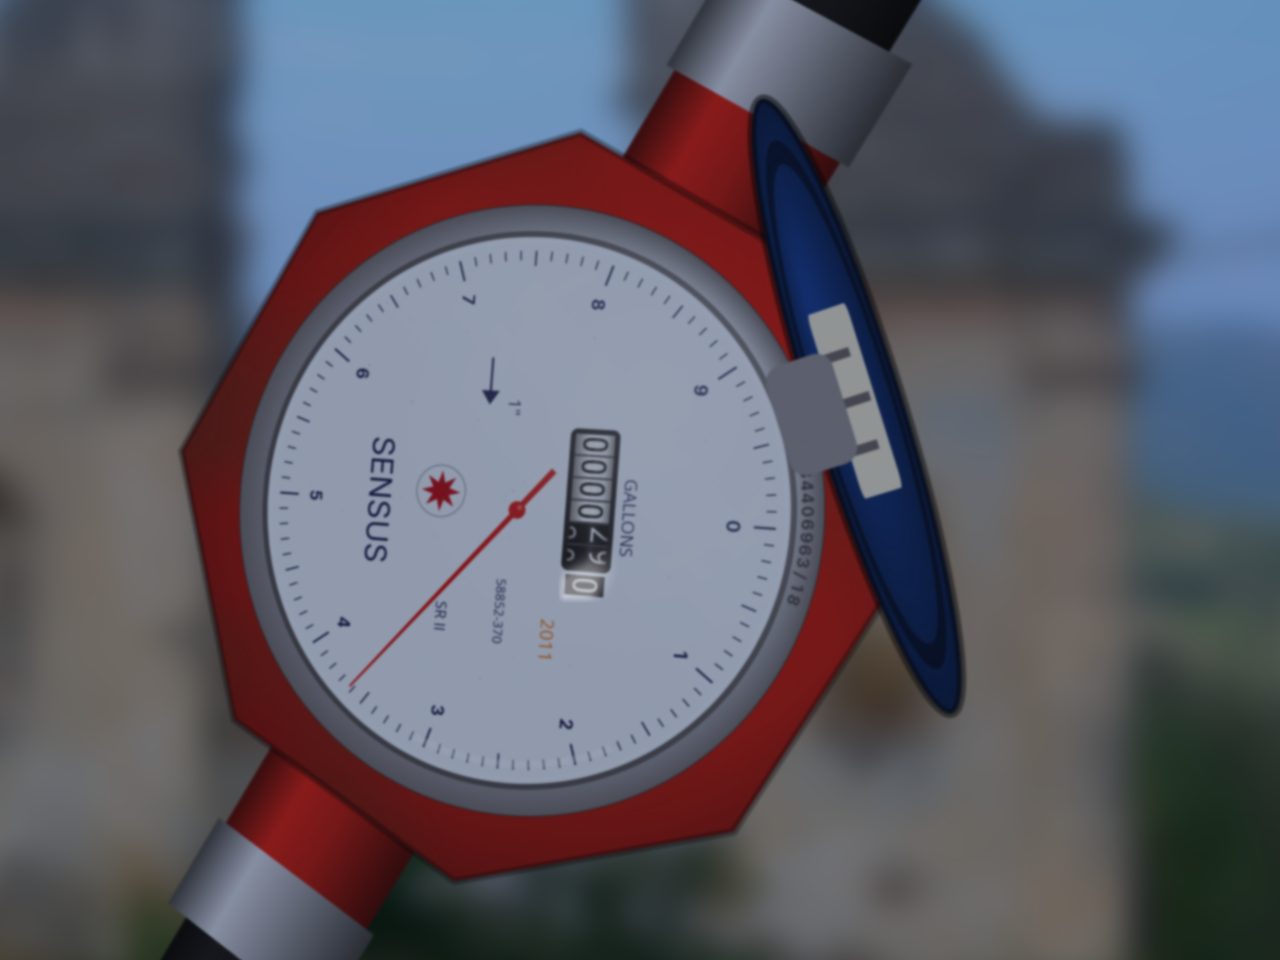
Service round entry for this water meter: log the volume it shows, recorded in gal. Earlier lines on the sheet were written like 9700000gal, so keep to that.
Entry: 293.6gal
